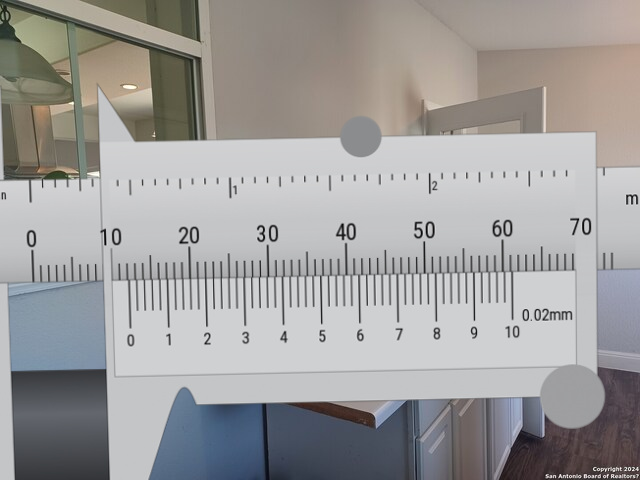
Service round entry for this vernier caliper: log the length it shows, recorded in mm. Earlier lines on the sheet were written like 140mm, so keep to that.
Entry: 12.2mm
